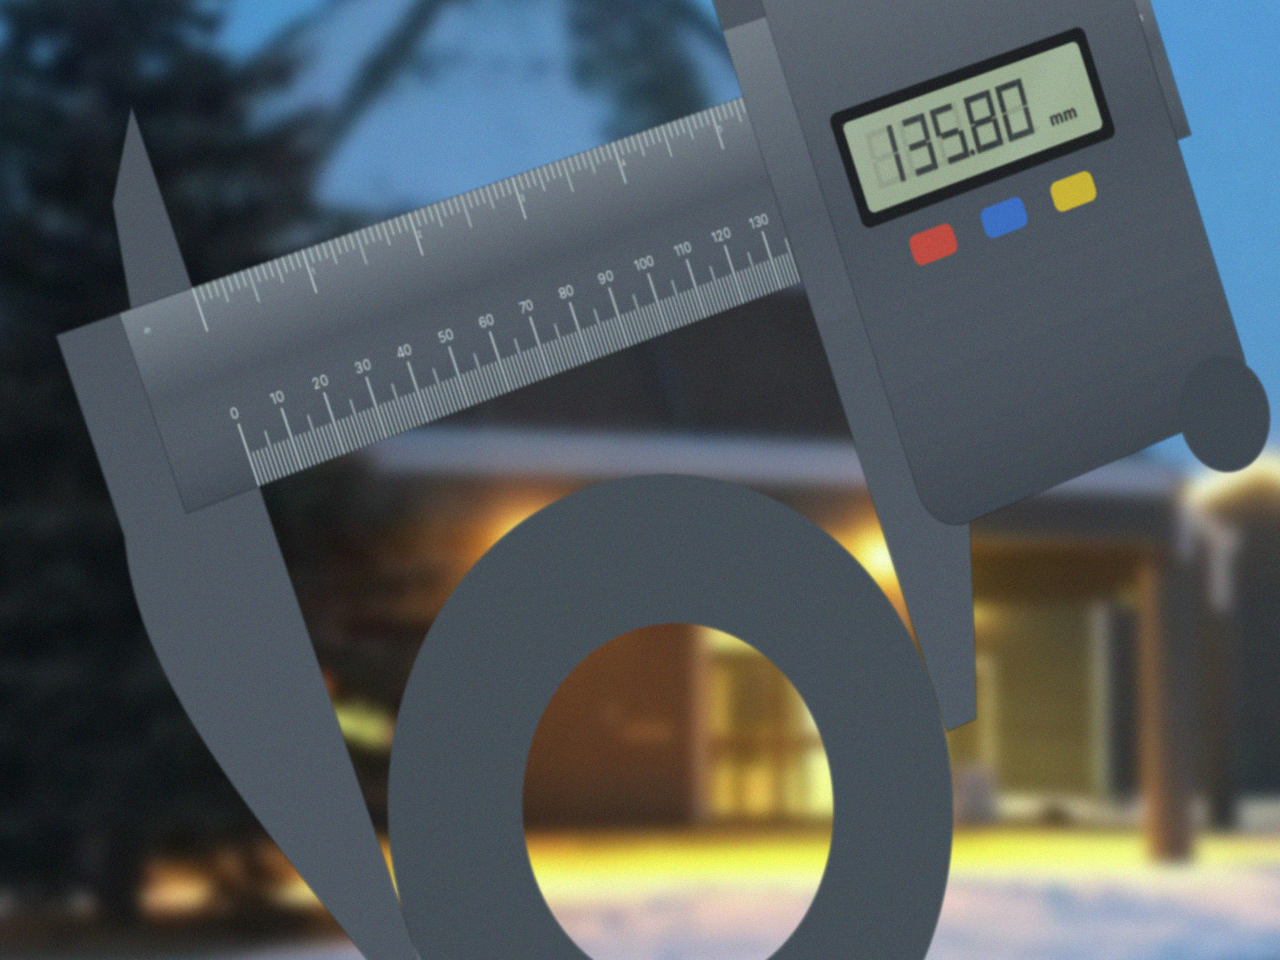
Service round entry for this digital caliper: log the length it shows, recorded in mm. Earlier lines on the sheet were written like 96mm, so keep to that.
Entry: 135.80mm
